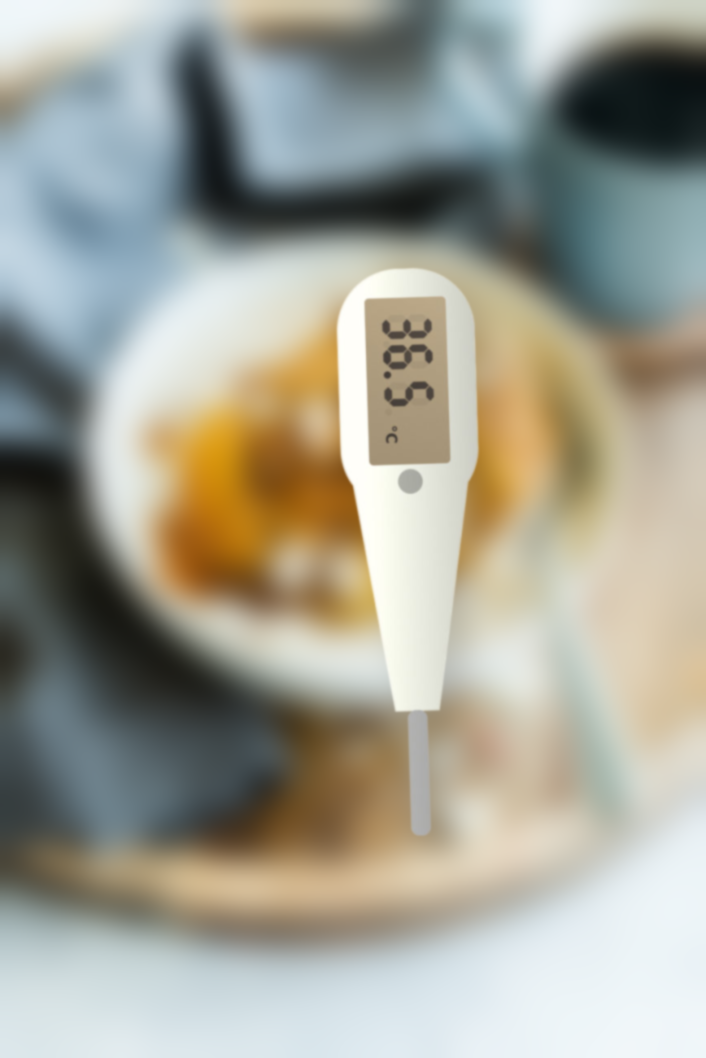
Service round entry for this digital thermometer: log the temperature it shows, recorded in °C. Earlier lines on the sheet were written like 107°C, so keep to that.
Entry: 36.5°C
